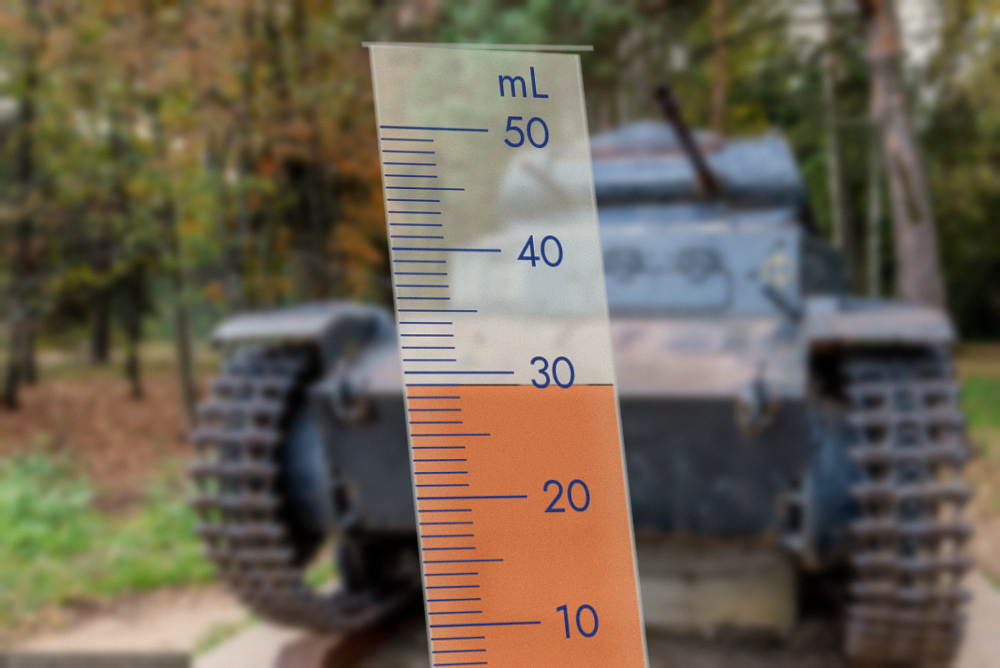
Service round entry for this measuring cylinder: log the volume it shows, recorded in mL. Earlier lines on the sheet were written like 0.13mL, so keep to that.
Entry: 29mL
